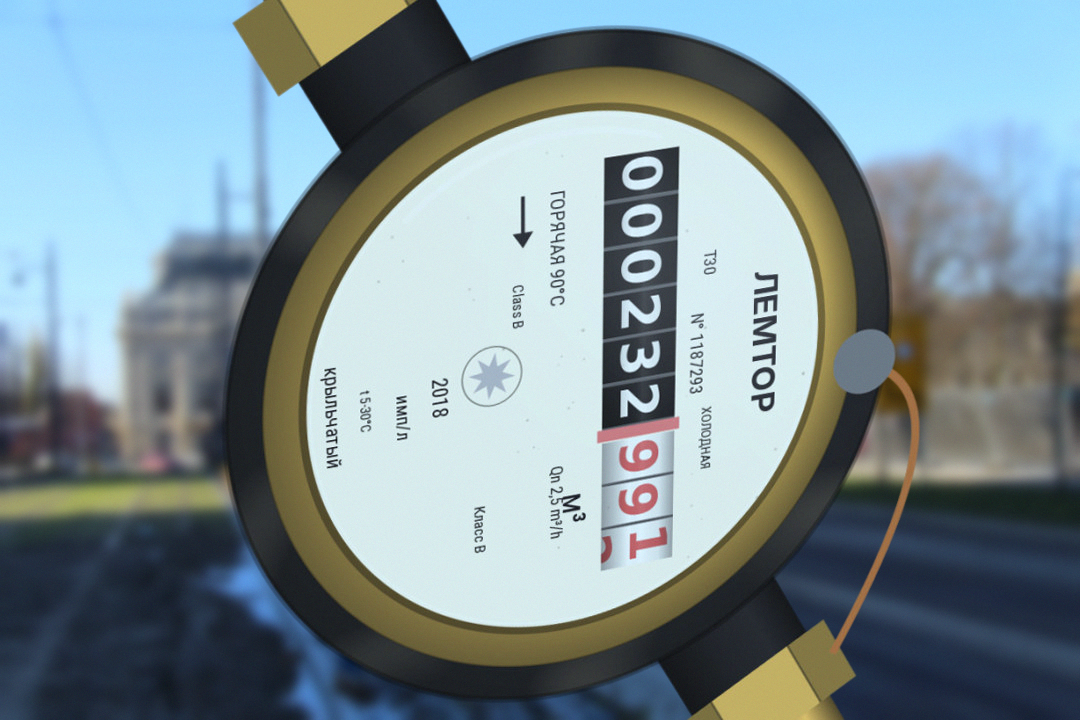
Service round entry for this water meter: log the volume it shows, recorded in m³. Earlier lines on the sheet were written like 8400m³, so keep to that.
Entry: 232.991m³
